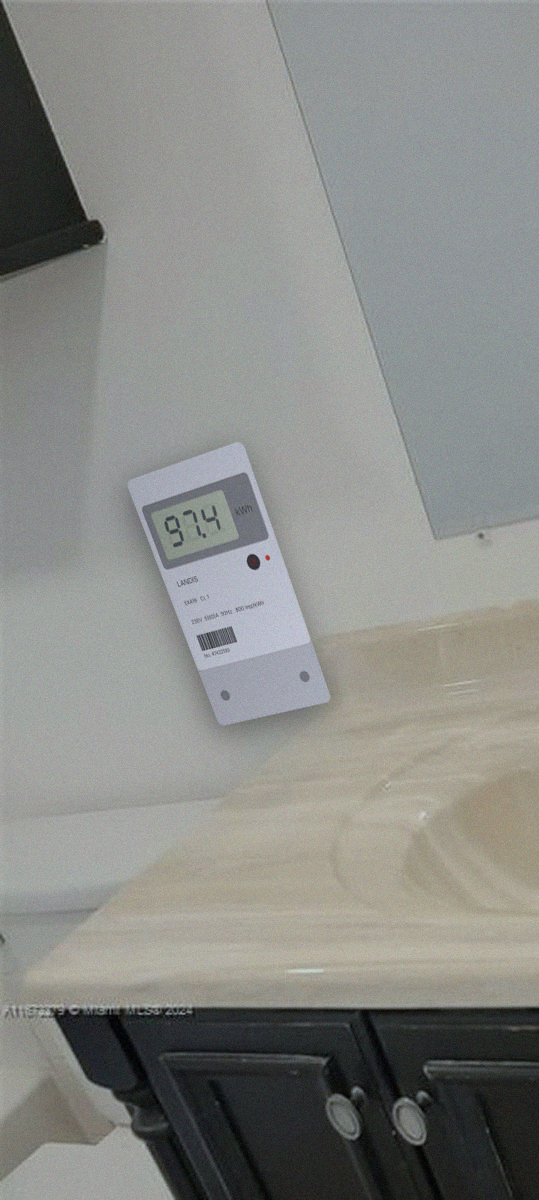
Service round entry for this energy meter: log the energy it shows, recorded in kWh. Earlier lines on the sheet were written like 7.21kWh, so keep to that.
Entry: 97.4kWh
